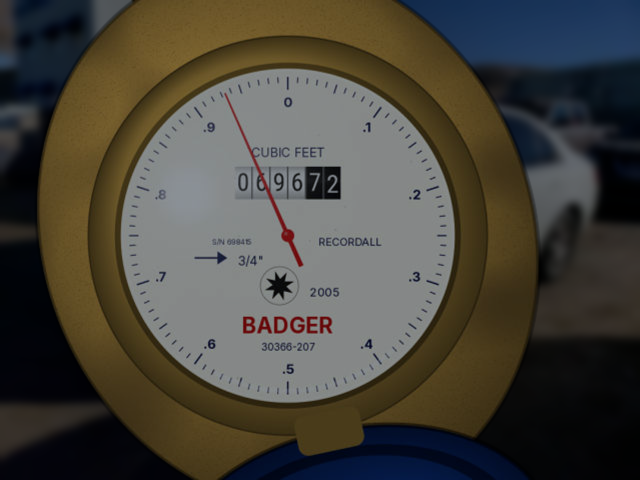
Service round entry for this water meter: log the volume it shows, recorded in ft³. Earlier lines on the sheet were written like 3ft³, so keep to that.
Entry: 69671.93ft³
